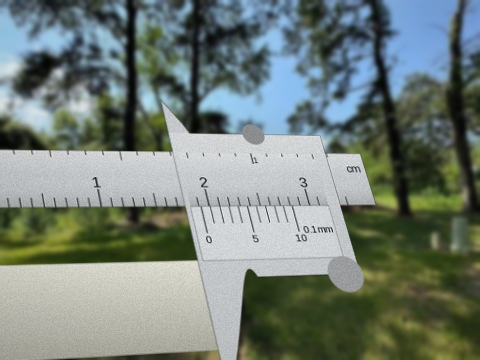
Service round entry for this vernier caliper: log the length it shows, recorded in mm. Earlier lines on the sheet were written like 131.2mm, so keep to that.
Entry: 19.2mm
